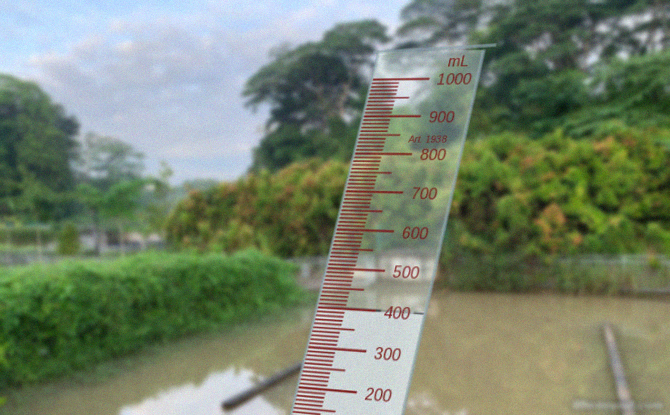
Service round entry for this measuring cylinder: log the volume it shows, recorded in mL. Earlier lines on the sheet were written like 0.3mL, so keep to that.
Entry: 400mL
